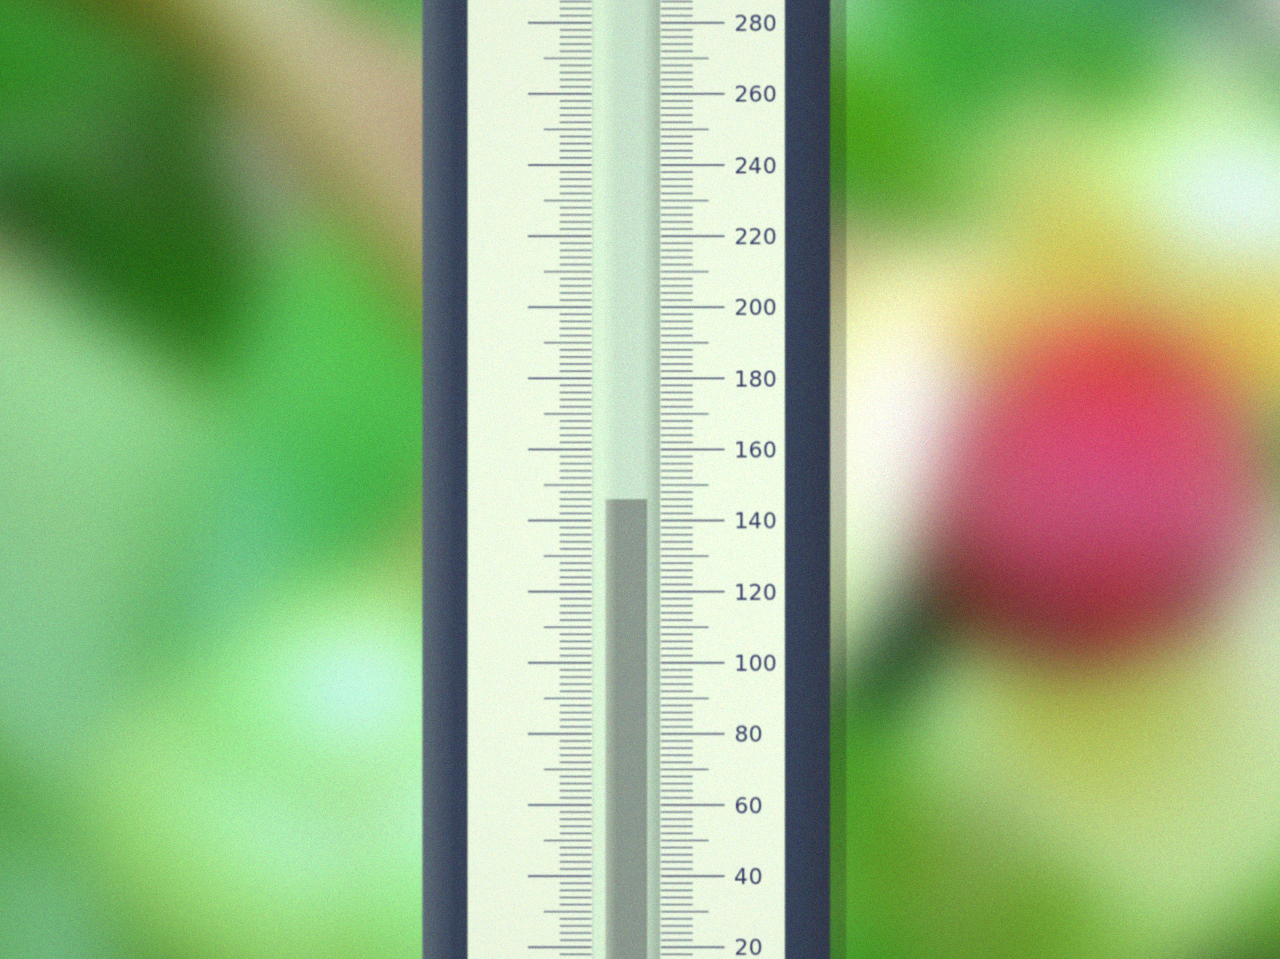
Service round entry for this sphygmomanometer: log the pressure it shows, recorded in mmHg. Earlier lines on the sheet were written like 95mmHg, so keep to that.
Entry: 146mmHg
